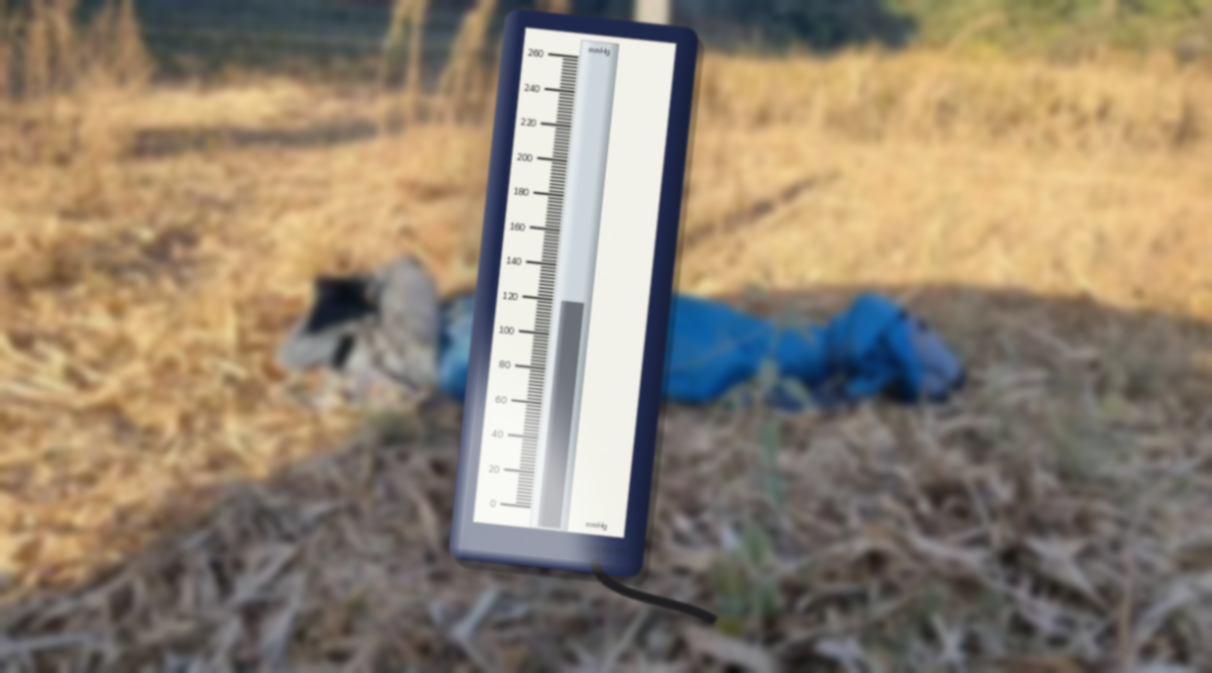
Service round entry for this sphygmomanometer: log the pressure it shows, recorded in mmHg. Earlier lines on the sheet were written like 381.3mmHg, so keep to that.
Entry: 120mmHg
